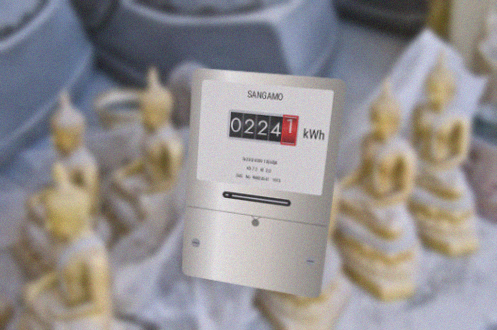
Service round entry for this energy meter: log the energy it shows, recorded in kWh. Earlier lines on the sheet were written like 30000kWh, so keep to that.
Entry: 224.1kWh
